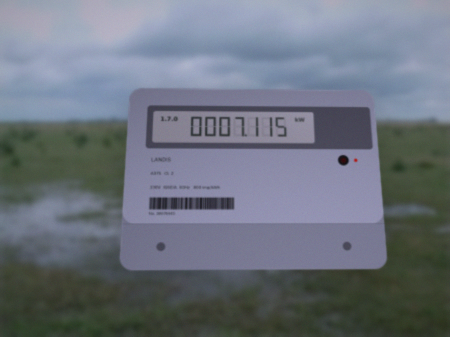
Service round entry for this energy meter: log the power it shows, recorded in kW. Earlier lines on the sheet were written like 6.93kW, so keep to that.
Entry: 7.115kW
